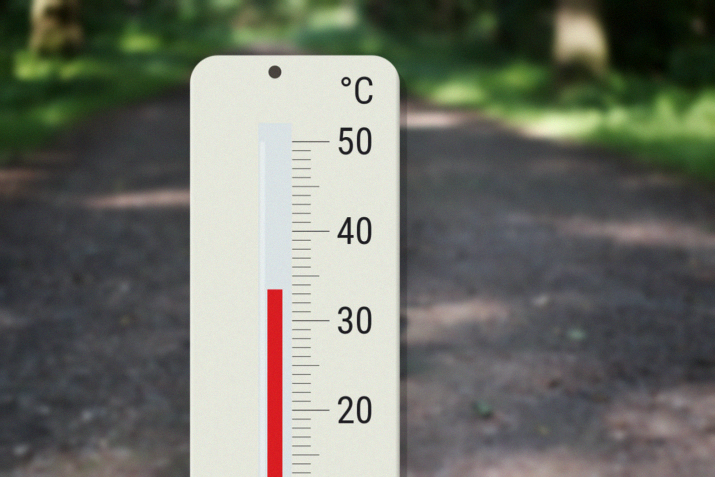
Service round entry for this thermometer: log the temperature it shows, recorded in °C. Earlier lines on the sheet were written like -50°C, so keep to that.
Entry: 33.5°C
